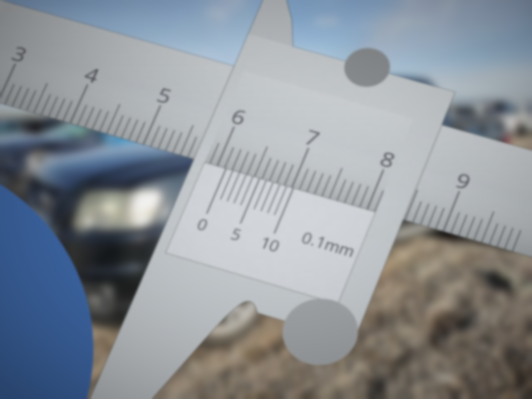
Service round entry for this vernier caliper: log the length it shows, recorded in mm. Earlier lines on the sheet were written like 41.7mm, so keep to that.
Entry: 61.2mm
